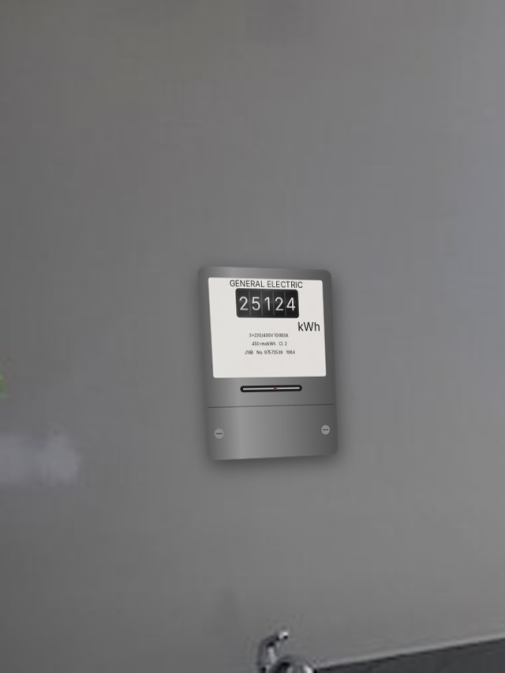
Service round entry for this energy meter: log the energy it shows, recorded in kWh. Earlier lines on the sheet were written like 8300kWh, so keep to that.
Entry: 25124kWh
